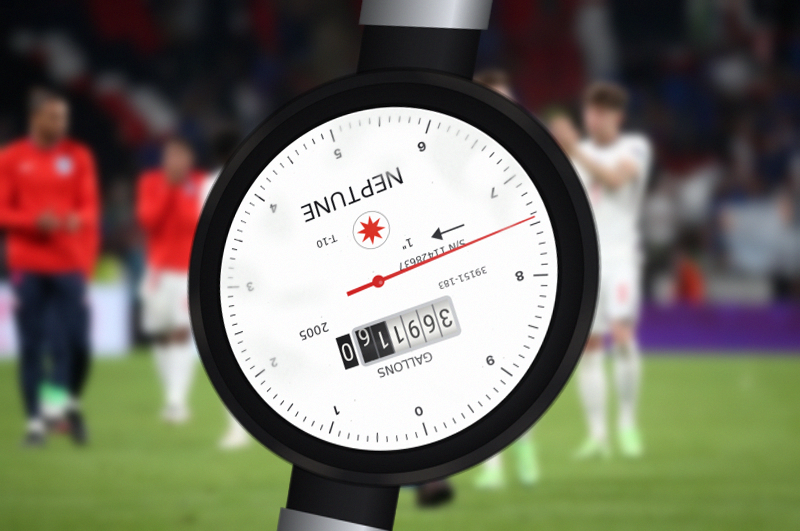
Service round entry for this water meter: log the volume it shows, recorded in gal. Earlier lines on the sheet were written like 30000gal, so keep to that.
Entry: 3691157.4gal
